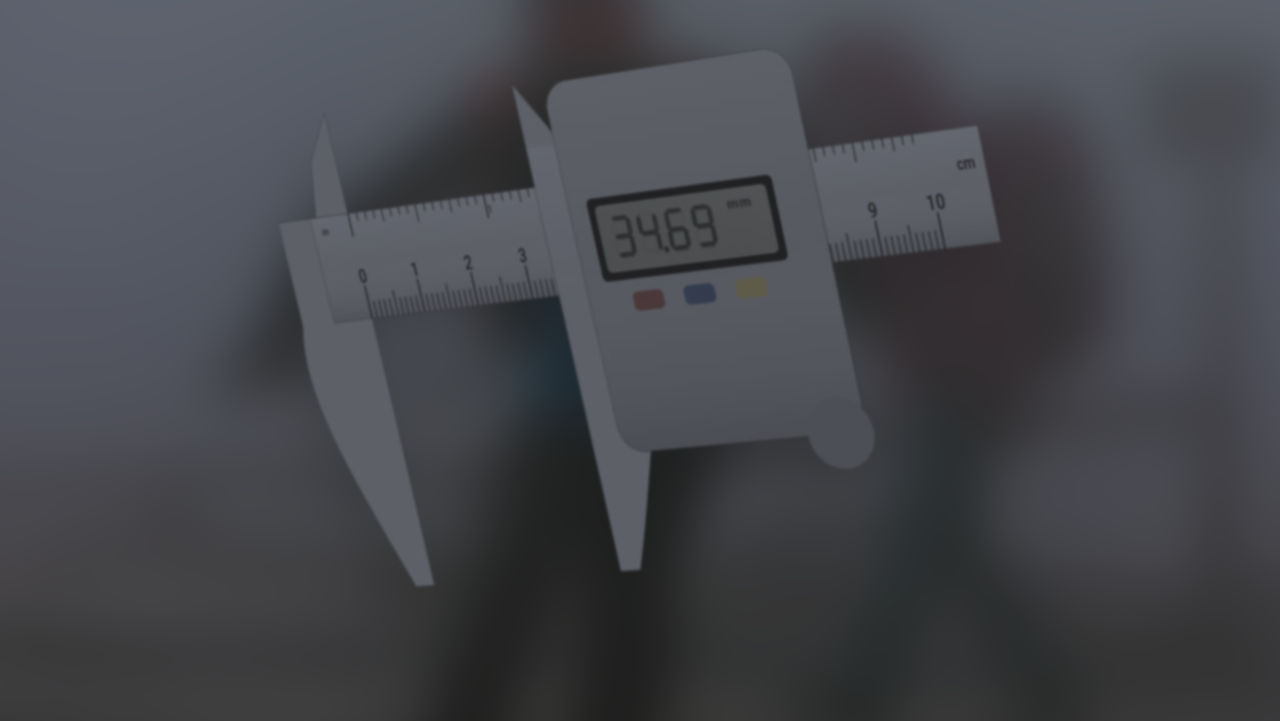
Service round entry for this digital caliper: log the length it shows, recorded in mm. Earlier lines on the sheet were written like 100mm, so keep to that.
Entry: 34.69mm
